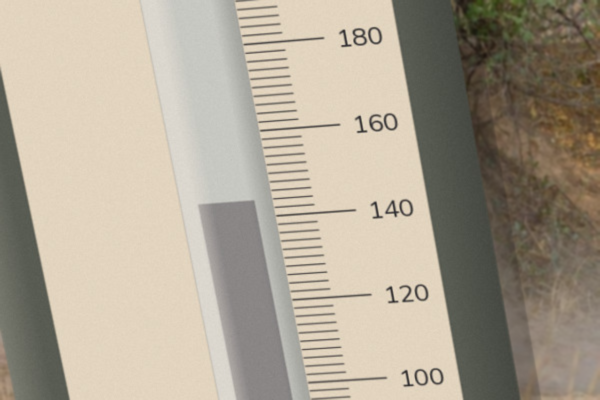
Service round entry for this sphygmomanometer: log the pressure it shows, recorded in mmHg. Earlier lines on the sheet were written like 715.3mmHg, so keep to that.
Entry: 144mmHg
